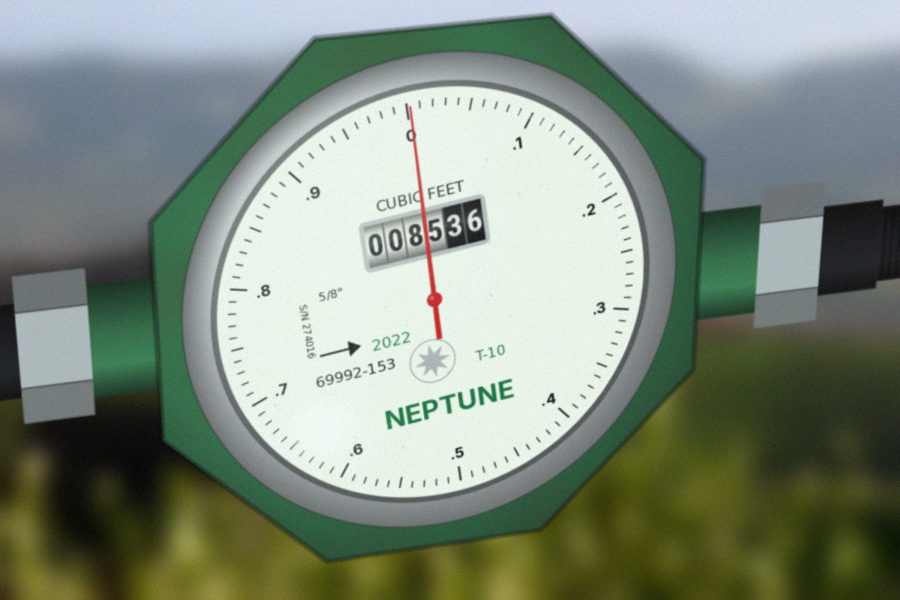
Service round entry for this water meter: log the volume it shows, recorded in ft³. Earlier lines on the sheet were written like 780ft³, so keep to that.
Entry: 8536.00ft³
